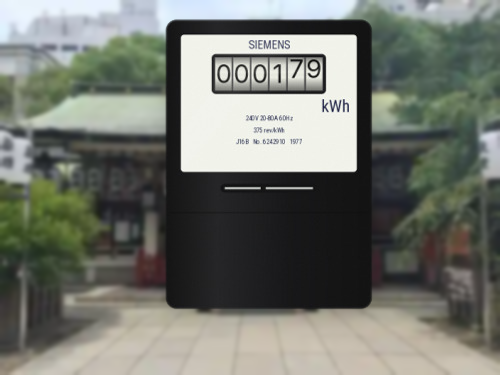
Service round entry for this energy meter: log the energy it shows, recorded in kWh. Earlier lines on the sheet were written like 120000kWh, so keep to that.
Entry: 179kWh
